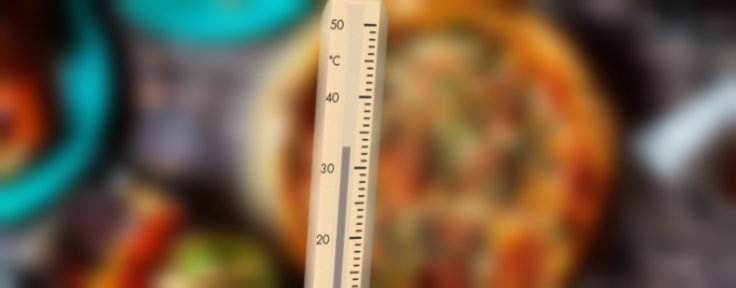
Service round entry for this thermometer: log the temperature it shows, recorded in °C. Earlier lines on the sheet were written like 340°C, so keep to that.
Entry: 33°C
